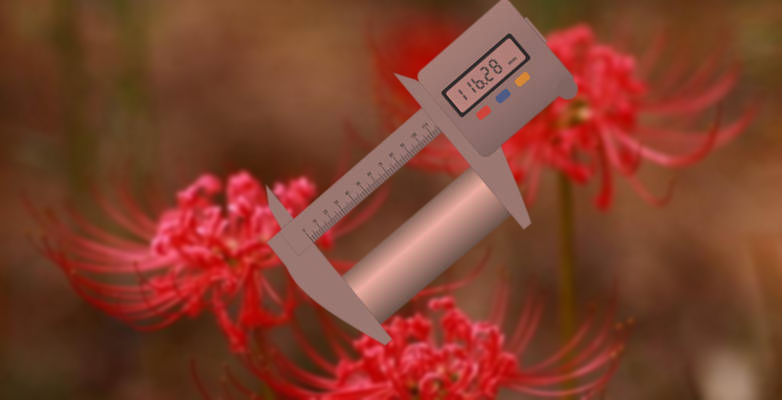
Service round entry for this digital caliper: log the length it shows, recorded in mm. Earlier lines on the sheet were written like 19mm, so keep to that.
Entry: 116.28mm
